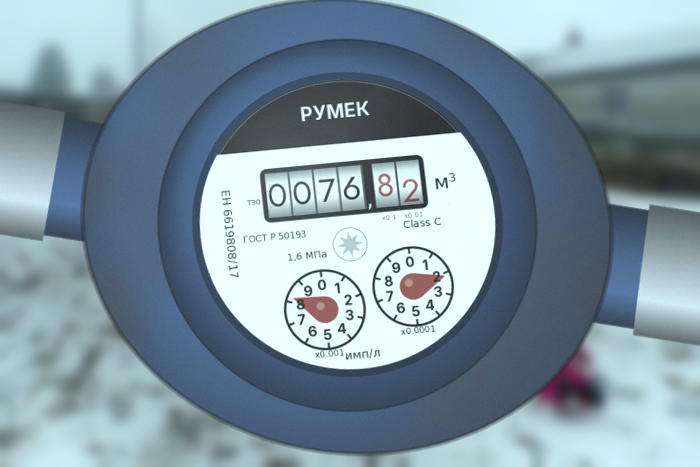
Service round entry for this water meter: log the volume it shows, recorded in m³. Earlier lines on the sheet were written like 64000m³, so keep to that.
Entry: 76.8182m³
